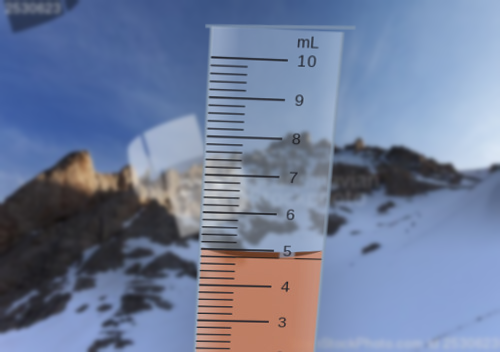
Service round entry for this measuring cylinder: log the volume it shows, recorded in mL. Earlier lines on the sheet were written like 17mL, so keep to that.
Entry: 4.8mL
